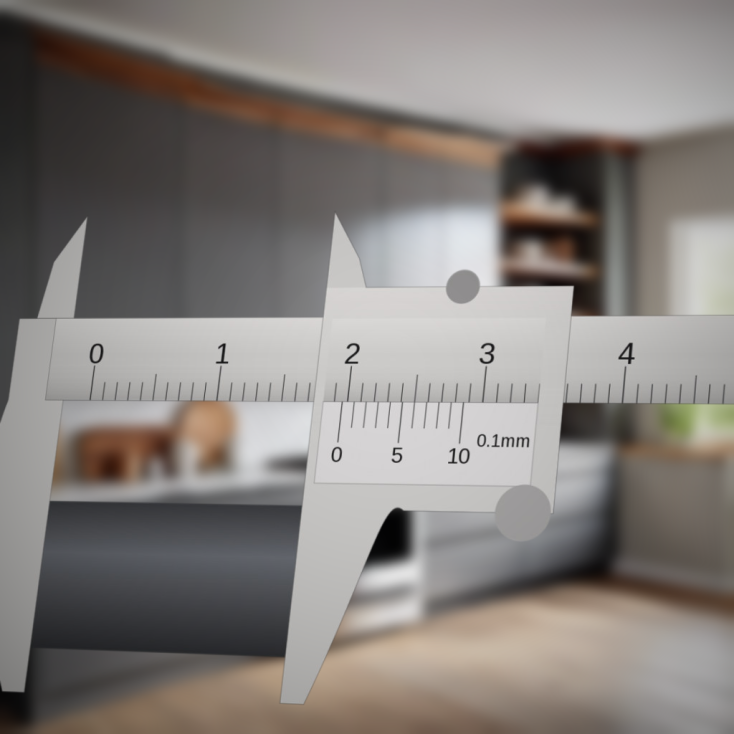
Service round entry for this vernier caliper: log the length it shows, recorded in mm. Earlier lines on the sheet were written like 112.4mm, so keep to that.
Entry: 19.6mm
